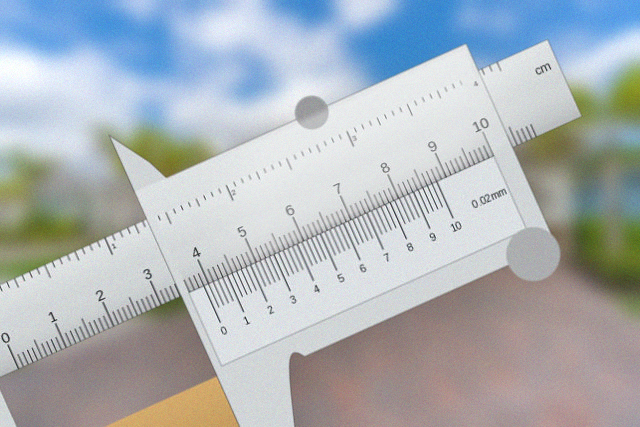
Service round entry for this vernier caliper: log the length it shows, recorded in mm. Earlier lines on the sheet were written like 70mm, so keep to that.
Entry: 39.0mm
